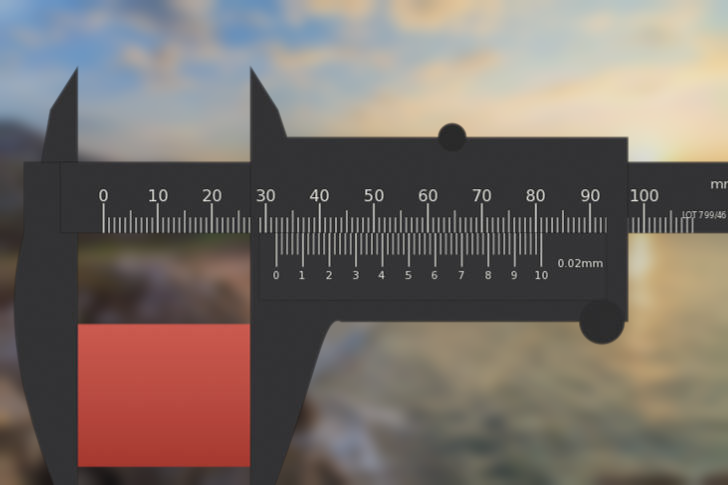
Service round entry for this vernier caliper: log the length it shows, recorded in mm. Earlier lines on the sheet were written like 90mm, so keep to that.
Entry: 32.0mm
